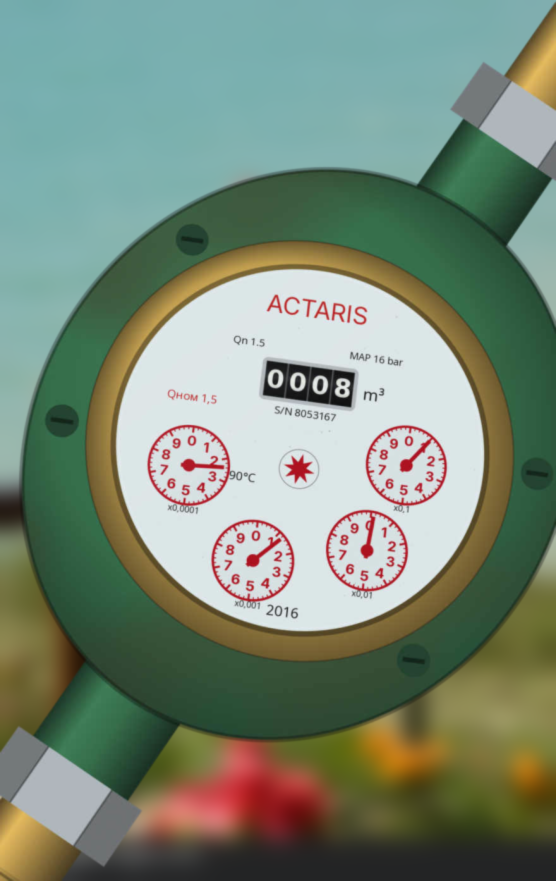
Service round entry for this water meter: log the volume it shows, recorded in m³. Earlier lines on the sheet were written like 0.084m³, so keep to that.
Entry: 8.1012m³
